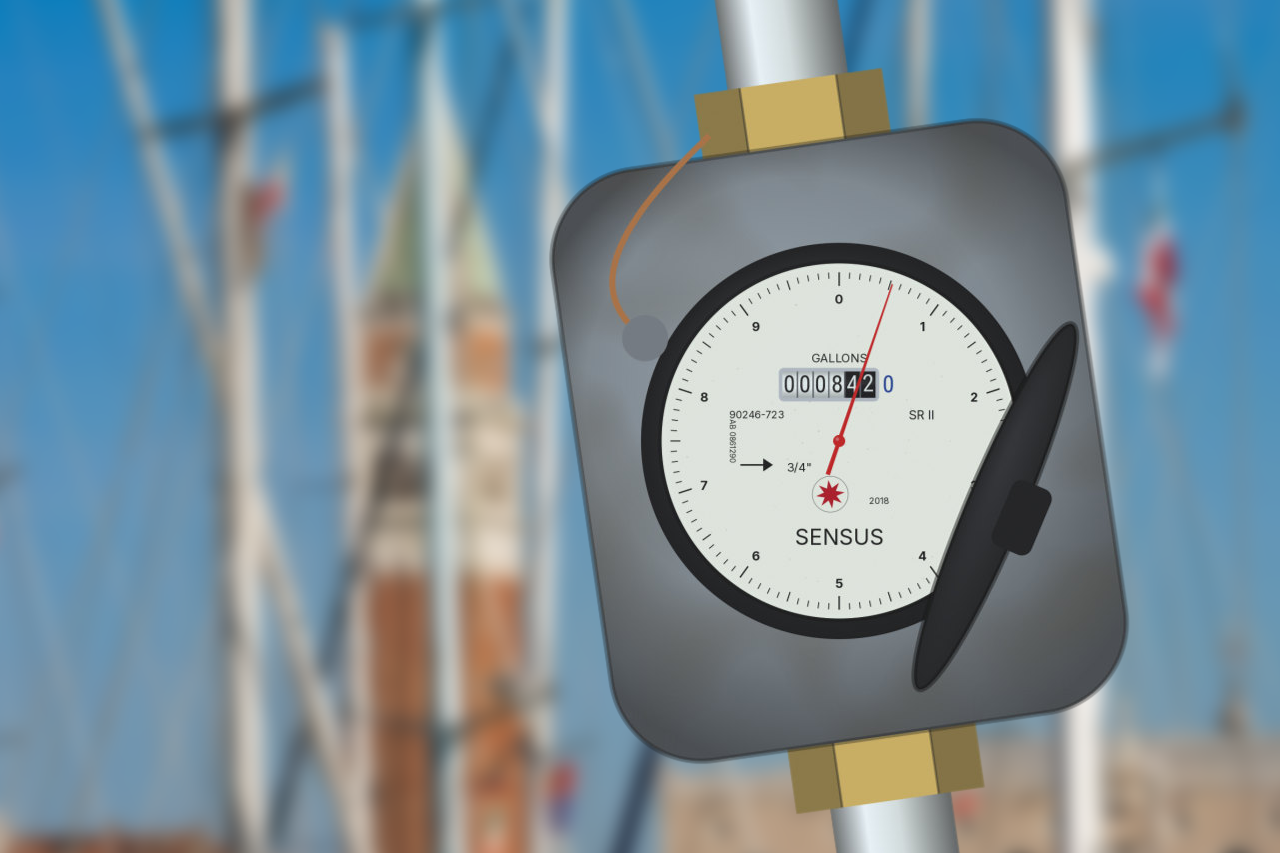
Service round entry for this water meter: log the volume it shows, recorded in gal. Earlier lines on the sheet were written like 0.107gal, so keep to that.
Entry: 8420.5gal
